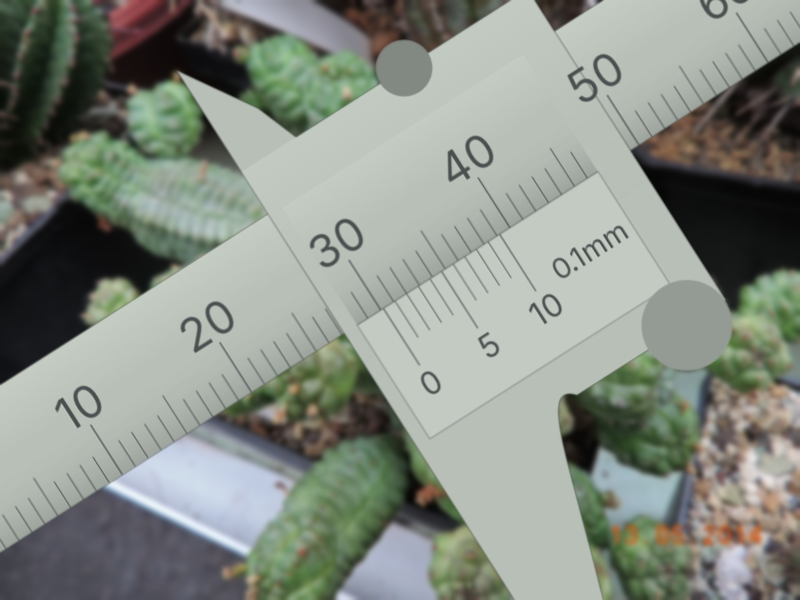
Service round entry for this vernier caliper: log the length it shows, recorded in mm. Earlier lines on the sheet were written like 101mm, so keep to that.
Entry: 30.2mm
